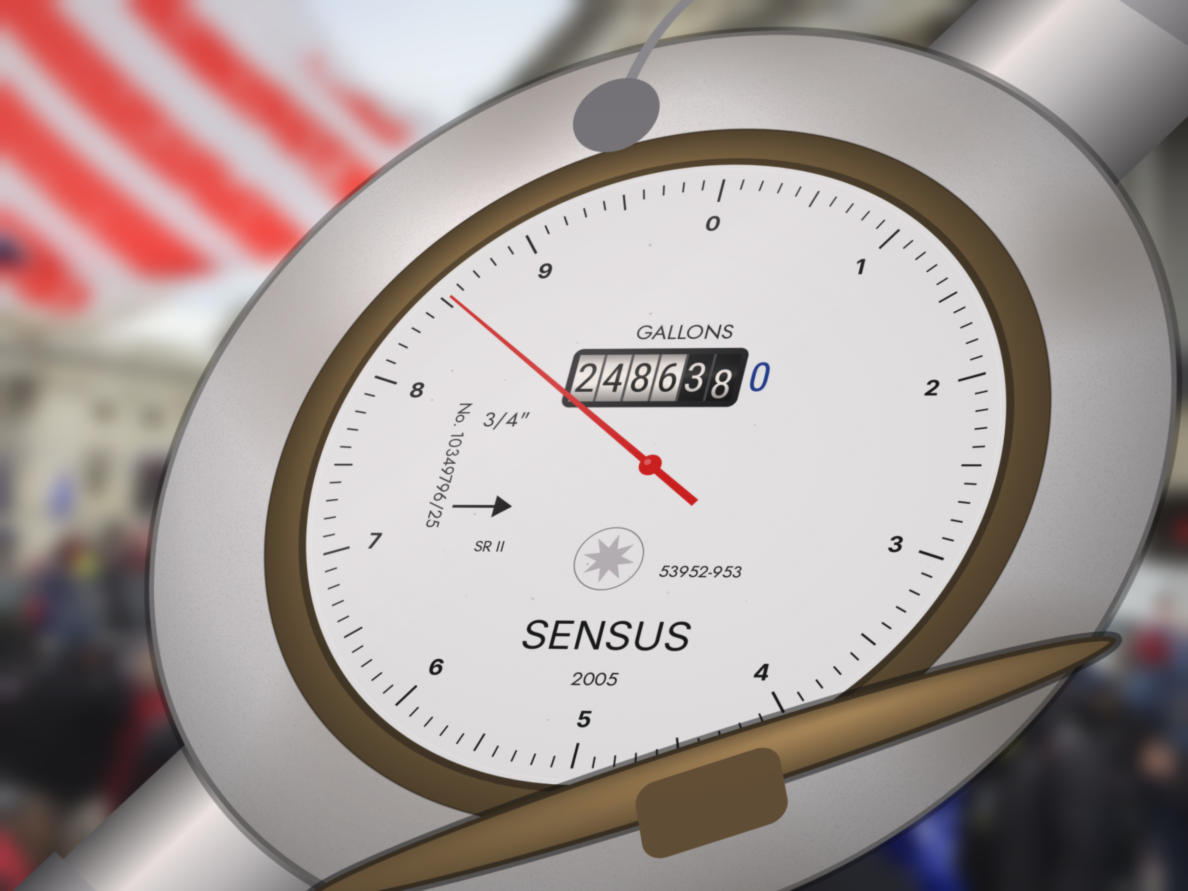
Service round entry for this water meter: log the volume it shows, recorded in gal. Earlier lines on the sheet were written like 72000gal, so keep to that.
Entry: 2486378.5gal
